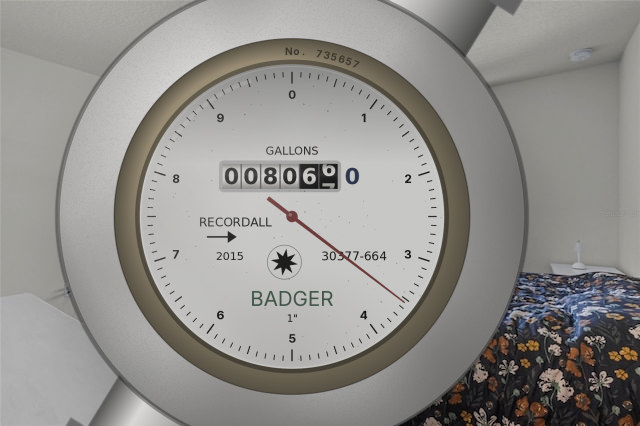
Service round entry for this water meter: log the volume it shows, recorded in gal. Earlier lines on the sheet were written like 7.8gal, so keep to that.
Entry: 80663.5gal
